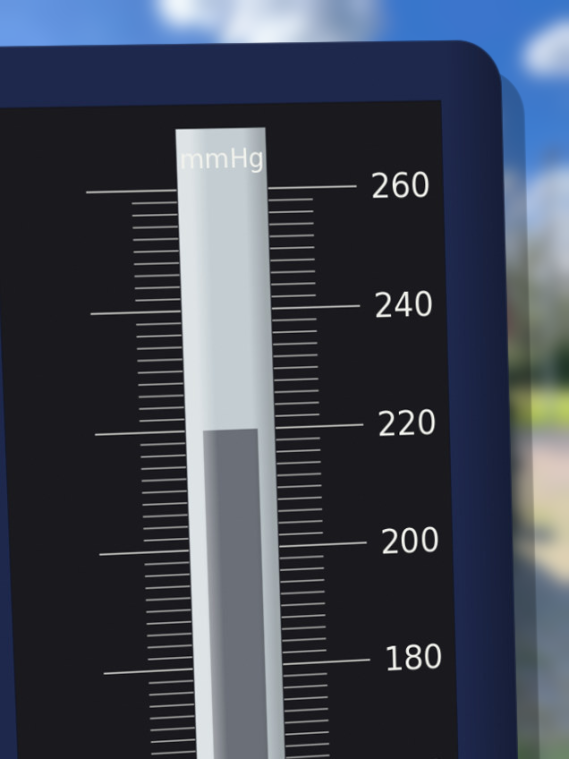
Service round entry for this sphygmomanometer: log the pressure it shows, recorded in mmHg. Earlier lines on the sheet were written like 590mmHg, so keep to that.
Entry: 220mmHg
